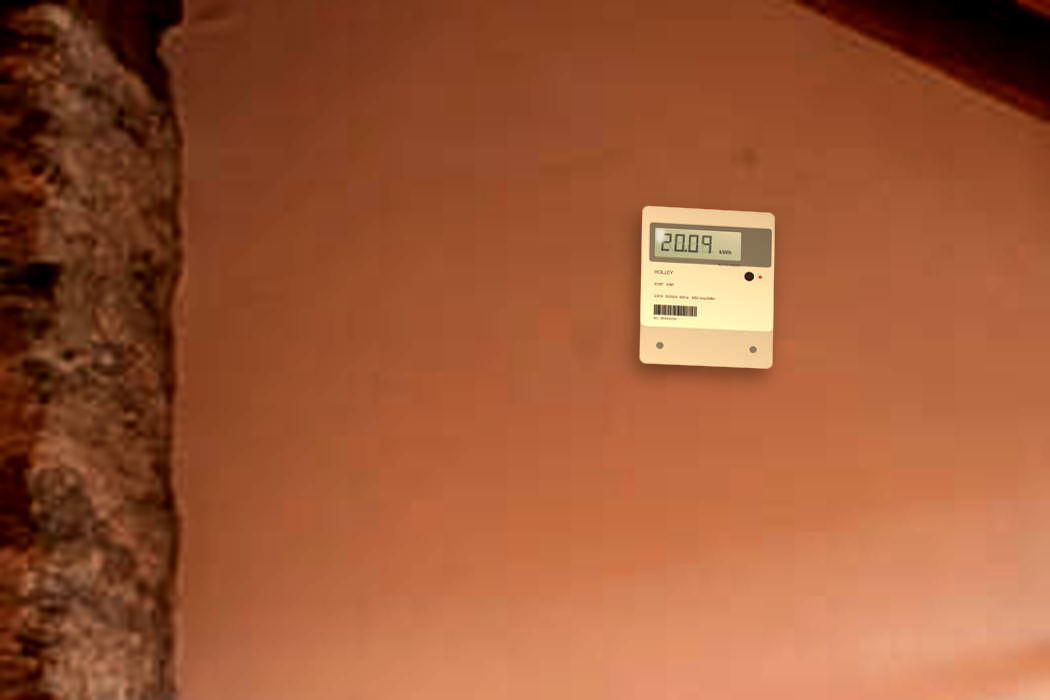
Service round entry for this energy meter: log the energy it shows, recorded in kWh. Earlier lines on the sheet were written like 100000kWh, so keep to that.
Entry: 20.09kWh
